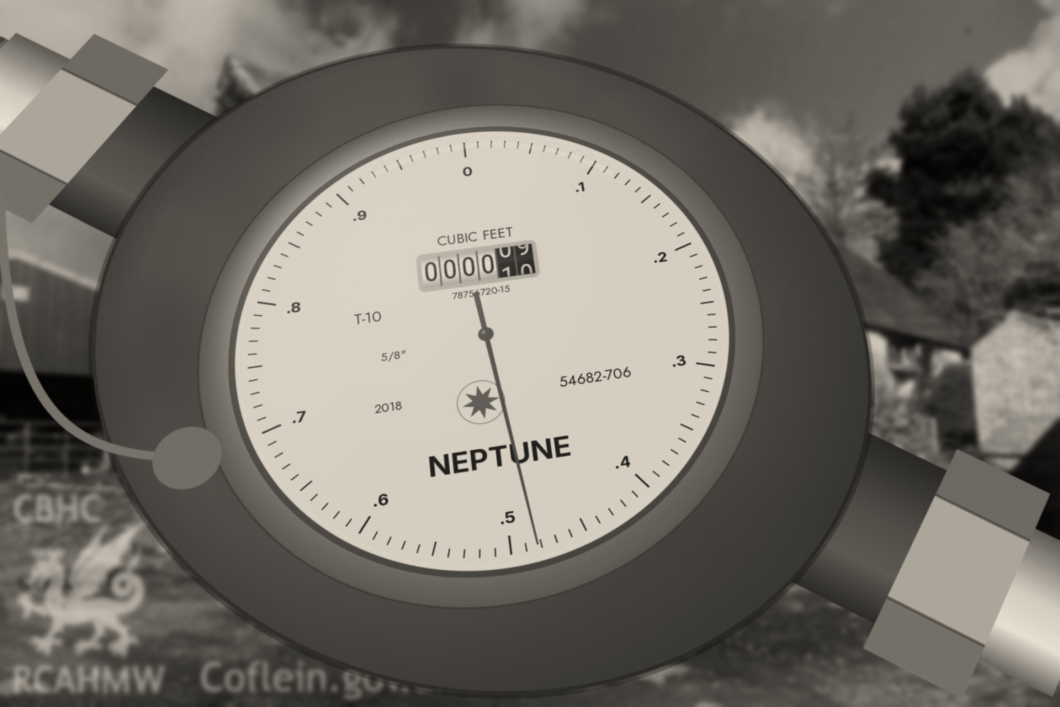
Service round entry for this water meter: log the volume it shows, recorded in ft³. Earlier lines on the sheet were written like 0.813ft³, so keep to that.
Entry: 9.48ft³
